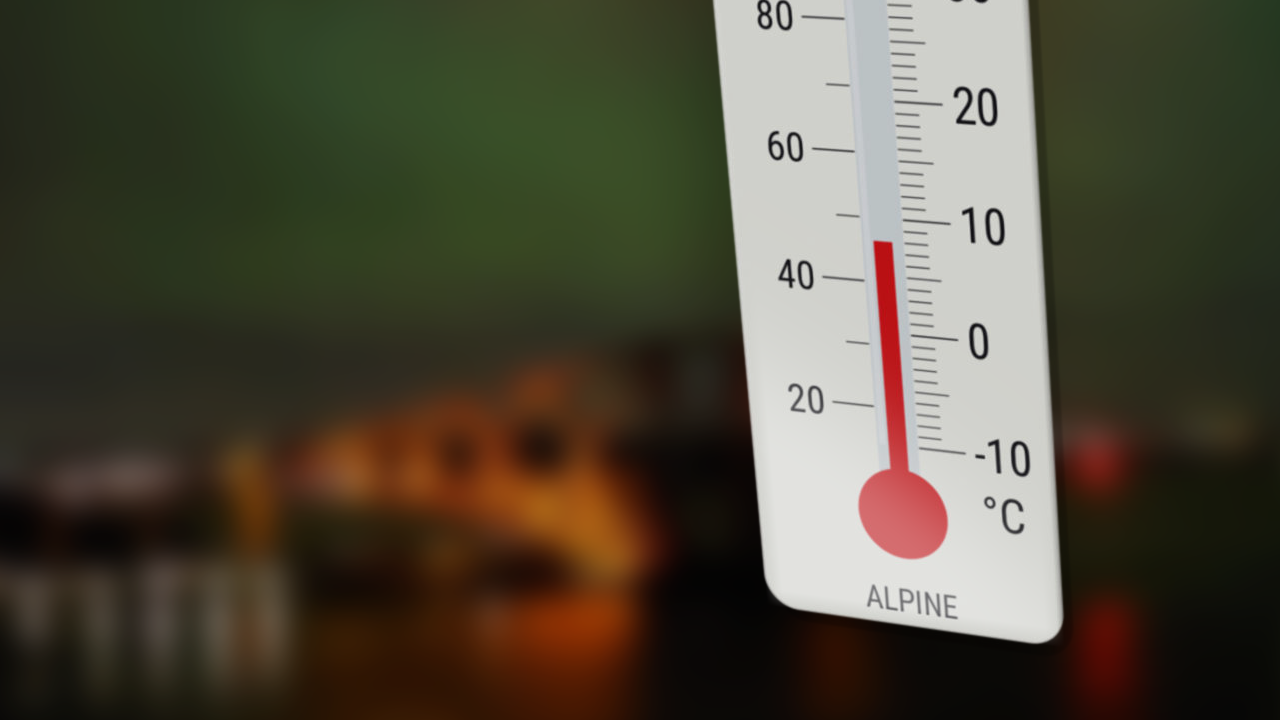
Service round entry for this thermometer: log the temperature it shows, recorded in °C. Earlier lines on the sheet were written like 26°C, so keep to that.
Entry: 8°C
